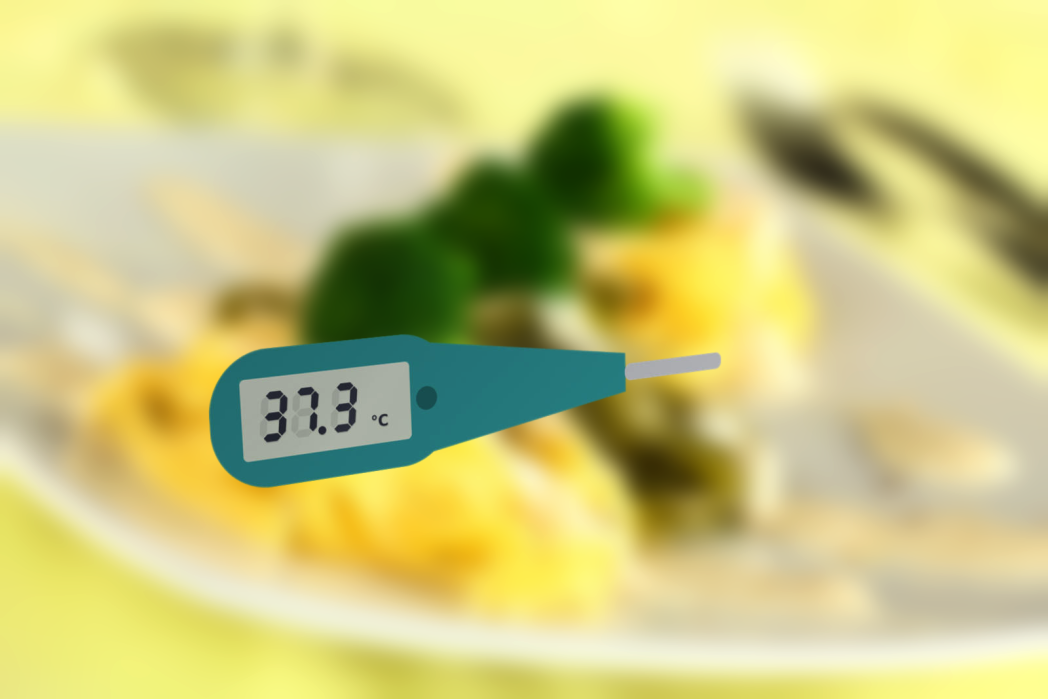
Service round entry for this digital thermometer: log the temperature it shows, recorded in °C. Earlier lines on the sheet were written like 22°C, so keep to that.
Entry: 37.3°C
